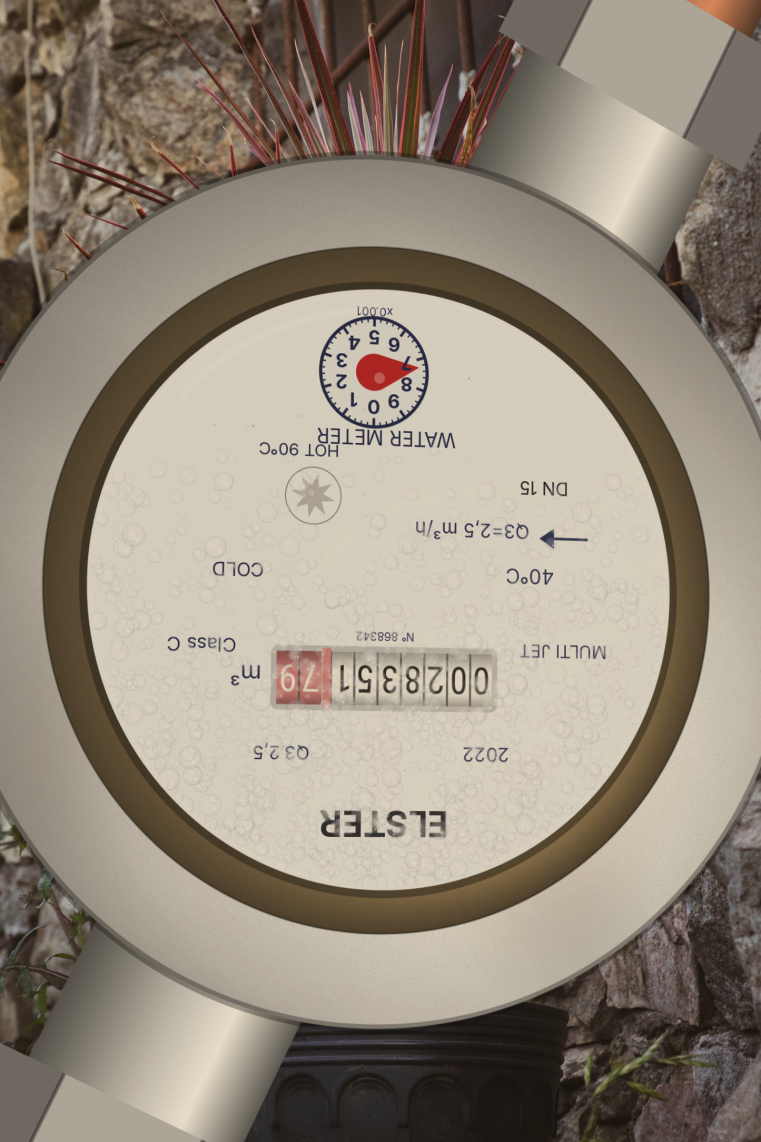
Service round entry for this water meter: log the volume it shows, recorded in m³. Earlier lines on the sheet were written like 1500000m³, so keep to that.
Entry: 28351.797m³
